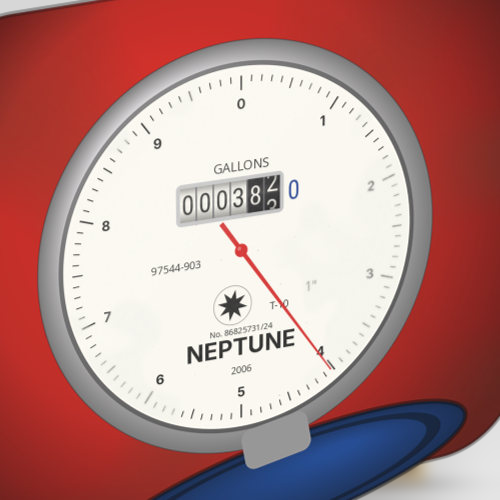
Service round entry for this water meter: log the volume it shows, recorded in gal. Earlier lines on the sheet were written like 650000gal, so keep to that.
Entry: 3824.0gal
